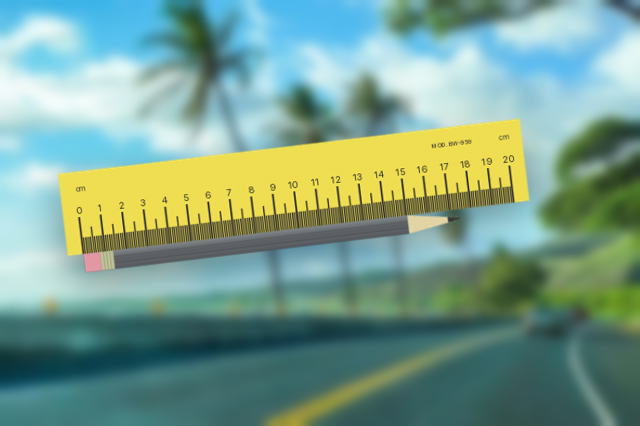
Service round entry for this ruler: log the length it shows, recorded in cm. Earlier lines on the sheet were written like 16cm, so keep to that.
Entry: 17.5cm
